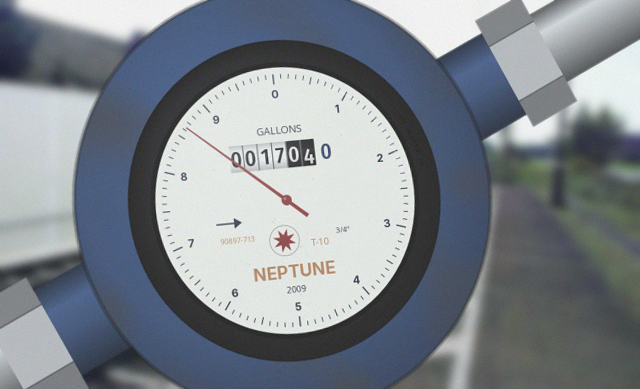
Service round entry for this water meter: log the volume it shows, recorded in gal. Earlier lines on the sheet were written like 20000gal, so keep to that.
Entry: 17038.6gal
